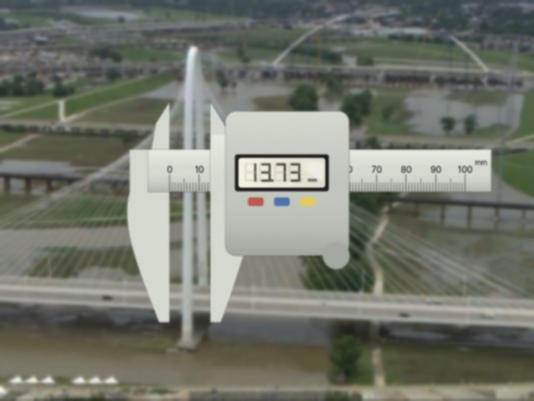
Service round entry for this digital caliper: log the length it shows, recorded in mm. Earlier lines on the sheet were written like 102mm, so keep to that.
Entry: 13.73mm
